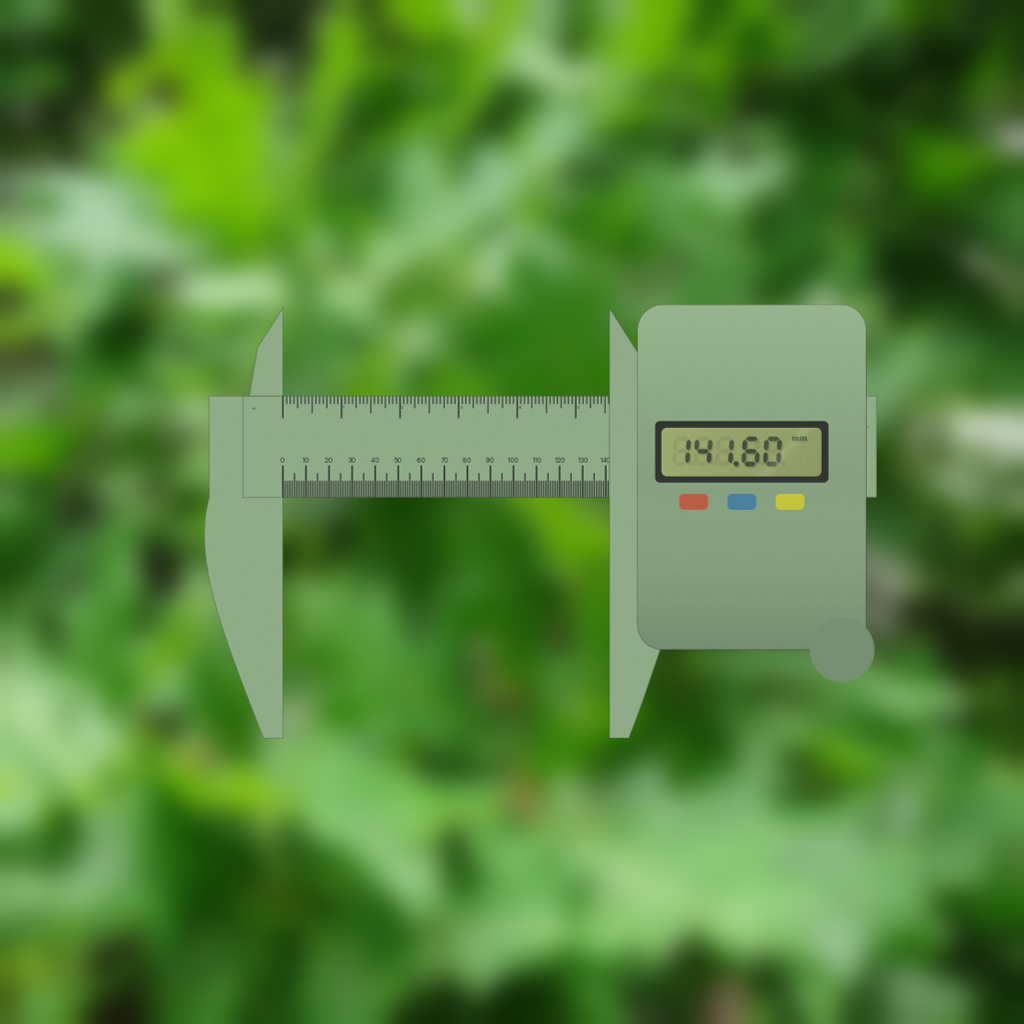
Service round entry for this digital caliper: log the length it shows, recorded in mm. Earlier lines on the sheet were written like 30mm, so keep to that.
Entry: 141.60mm
